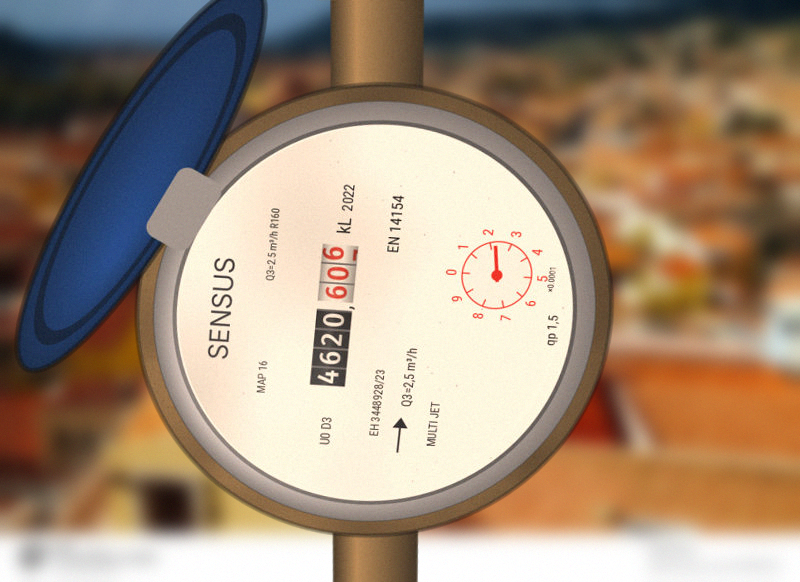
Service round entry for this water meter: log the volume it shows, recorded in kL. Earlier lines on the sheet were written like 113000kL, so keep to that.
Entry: 4620.6062kL
